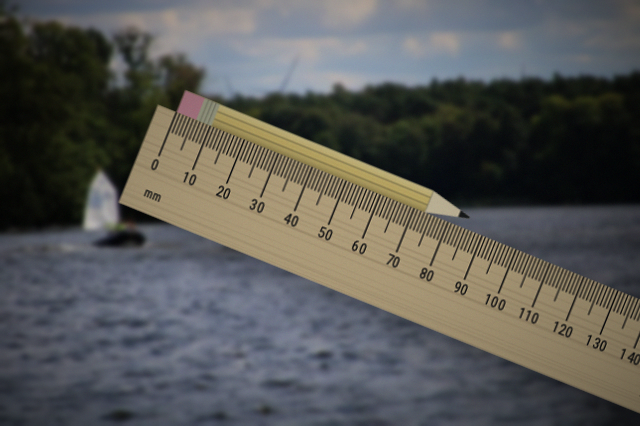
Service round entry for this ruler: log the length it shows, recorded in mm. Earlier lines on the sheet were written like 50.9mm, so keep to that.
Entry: 85mm
